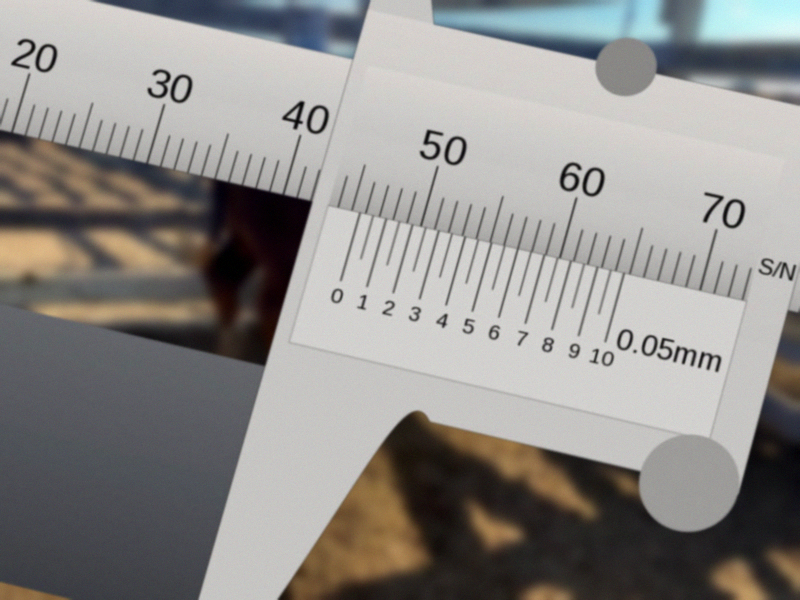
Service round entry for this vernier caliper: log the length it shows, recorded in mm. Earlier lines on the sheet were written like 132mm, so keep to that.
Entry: 45.6mm
